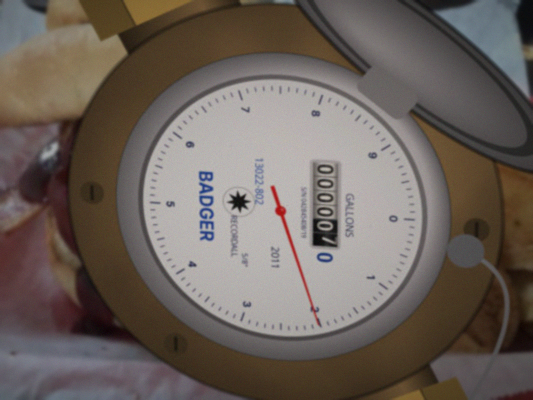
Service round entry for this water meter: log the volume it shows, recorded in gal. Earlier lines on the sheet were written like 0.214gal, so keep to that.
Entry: 72.0gal
